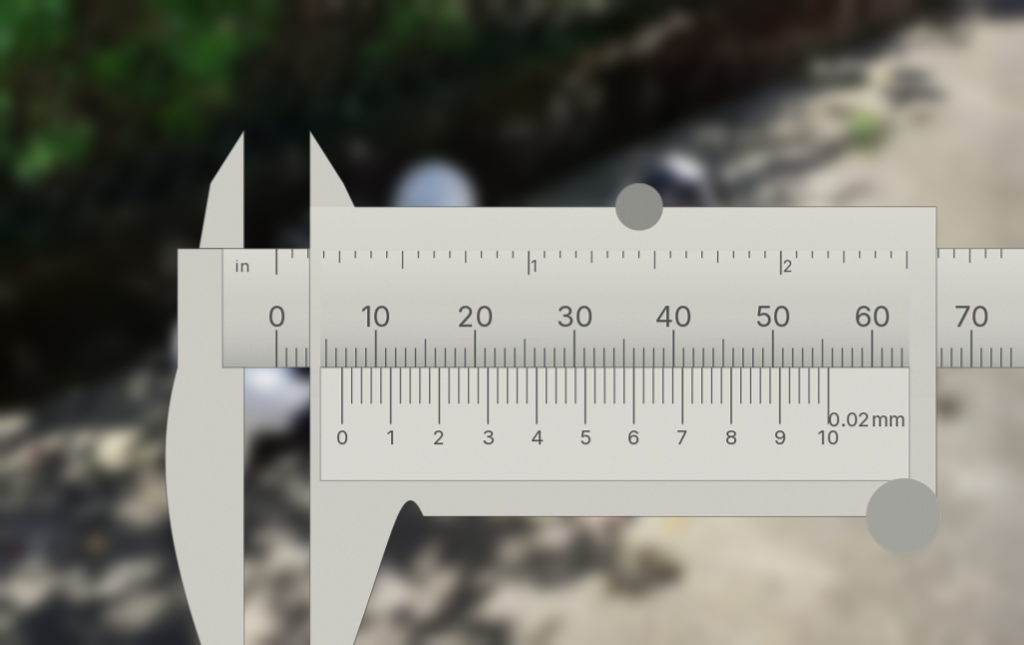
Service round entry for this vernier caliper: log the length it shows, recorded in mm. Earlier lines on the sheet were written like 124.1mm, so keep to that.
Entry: 6.6mm
